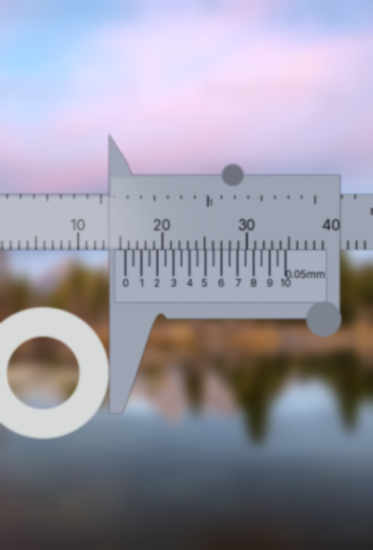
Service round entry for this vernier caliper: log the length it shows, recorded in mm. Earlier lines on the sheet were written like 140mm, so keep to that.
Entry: 15.6mm
